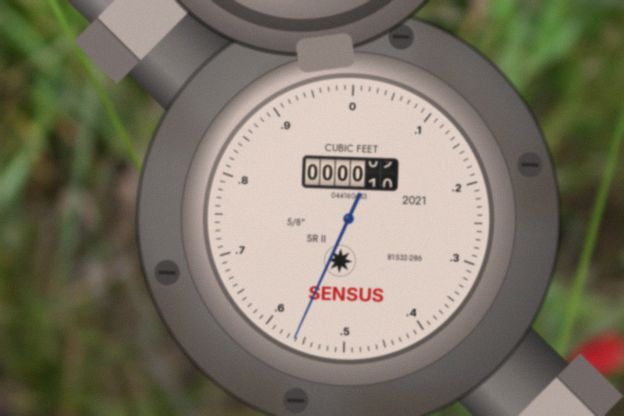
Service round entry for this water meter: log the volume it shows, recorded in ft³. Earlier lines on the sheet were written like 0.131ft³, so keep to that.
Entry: 9.56ft³
